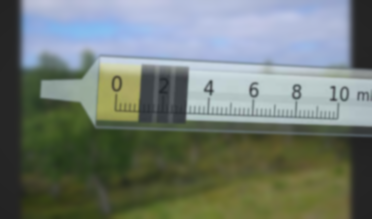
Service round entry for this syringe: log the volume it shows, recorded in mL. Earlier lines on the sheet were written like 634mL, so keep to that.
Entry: 1mL
